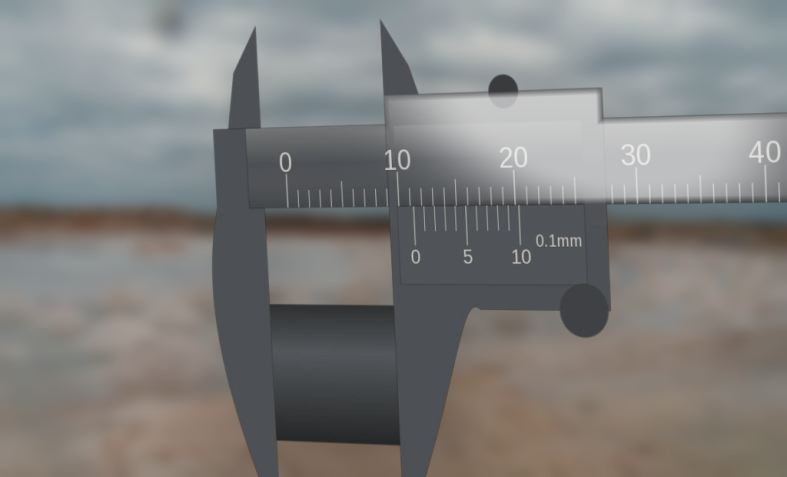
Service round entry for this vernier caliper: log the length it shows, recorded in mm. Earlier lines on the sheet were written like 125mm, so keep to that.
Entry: 11.3mm
